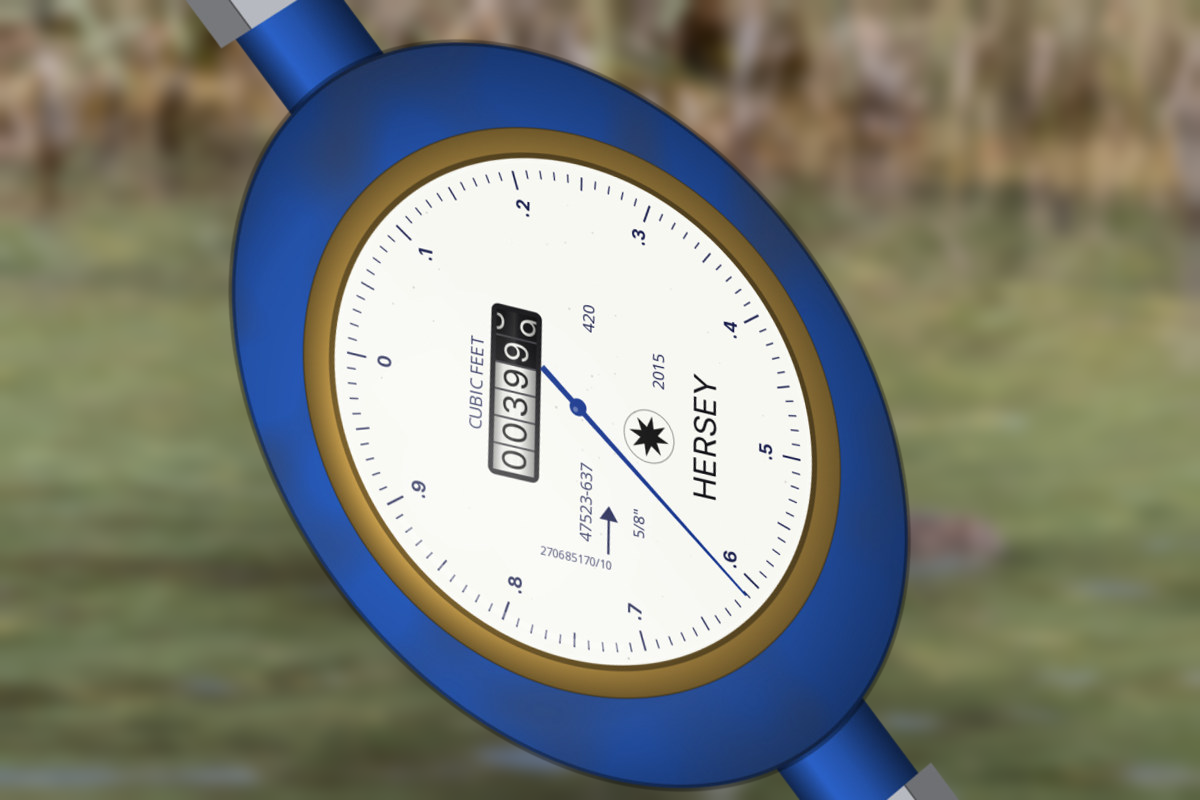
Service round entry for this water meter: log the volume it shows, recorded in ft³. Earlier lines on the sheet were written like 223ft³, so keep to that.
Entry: 3998.61ft³
